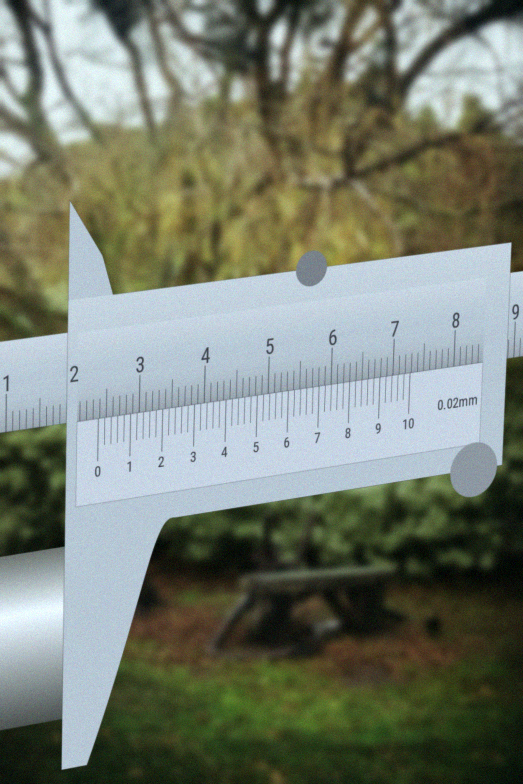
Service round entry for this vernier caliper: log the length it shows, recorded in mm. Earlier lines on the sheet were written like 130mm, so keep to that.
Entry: 23.8mm
